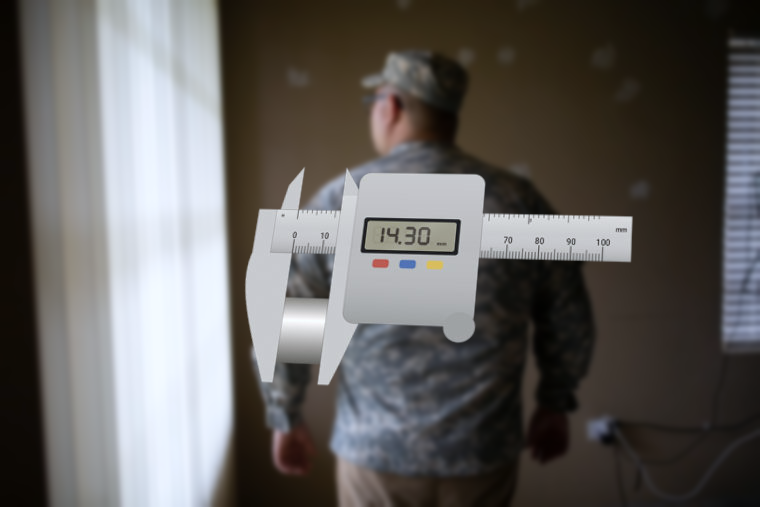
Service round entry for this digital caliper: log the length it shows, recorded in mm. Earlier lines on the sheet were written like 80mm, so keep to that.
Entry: 14.30mm
